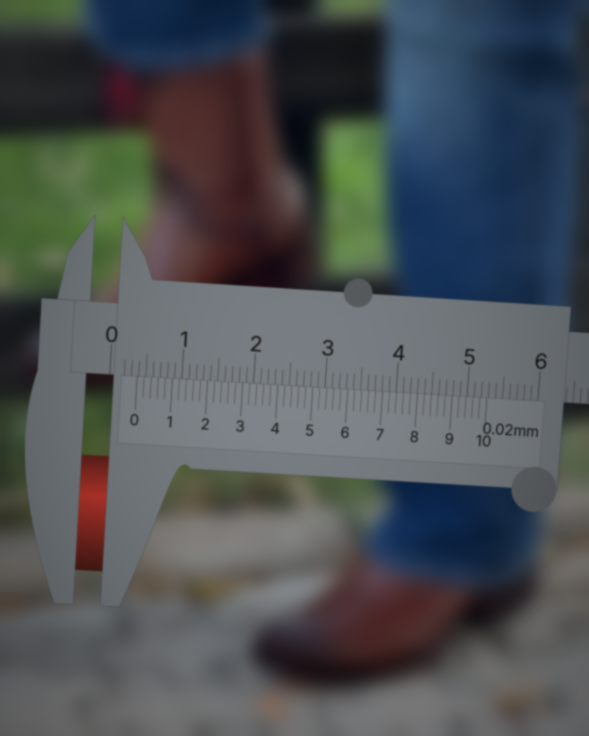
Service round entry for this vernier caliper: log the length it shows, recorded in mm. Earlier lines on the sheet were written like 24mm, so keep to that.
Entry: 3.8mm
